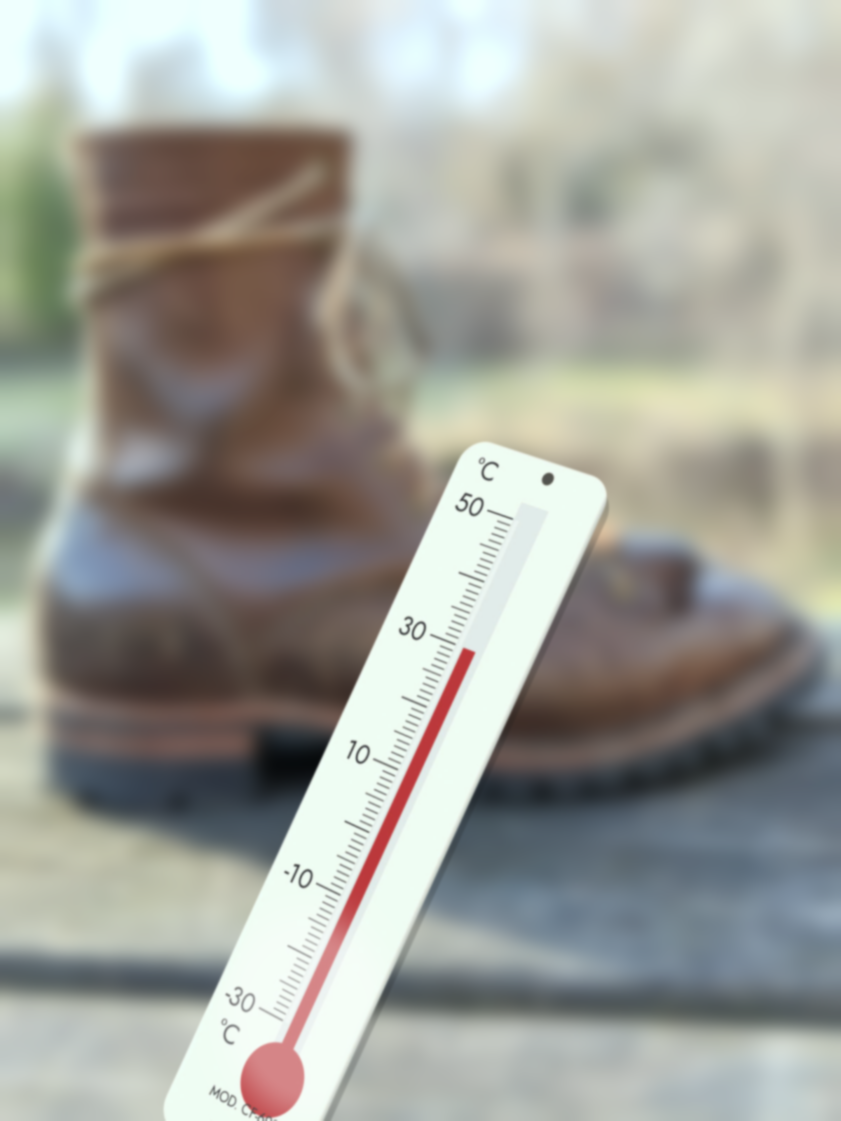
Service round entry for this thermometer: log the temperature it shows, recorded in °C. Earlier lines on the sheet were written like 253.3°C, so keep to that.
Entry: 30°C
